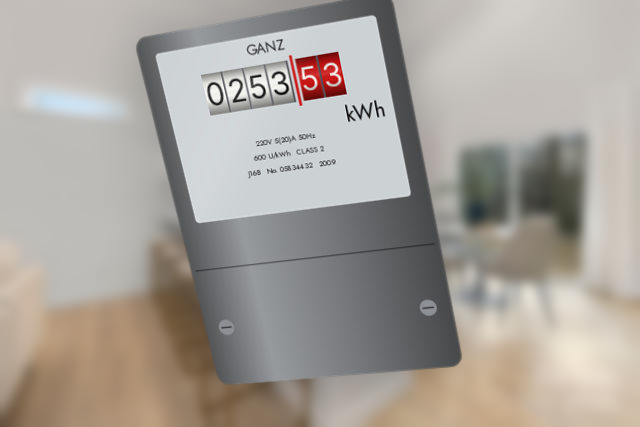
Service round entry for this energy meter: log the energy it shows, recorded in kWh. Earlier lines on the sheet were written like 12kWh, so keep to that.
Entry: 253.53kWh
